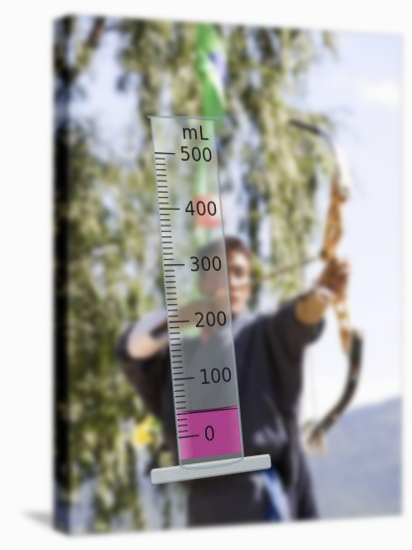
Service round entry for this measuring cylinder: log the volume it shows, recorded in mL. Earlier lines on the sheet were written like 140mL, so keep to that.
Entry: 40mL
